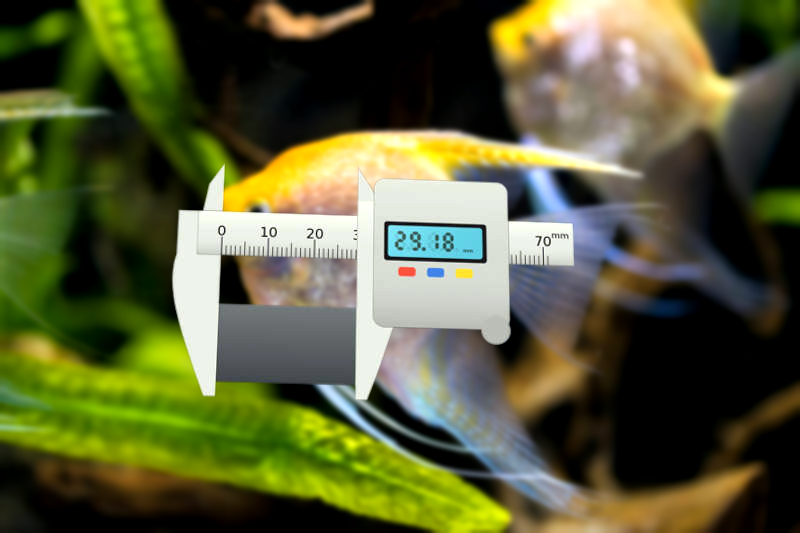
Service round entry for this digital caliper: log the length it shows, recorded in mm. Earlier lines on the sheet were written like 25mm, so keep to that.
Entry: 29.18mm
